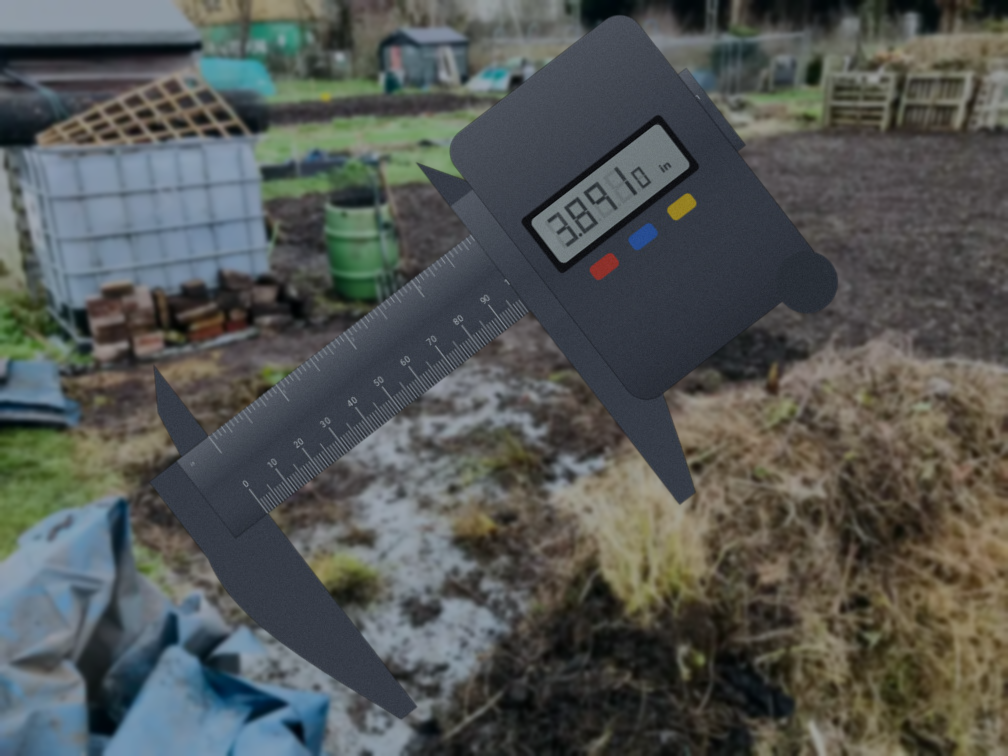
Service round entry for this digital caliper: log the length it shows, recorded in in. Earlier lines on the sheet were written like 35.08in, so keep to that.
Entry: 3.8910in
